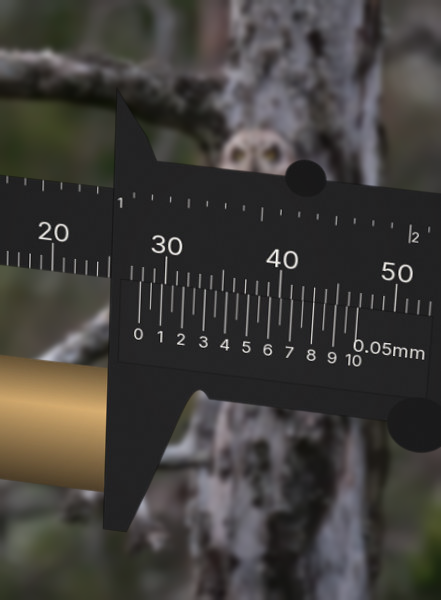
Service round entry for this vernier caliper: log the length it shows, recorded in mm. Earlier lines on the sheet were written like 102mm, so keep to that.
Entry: 27.8mm
